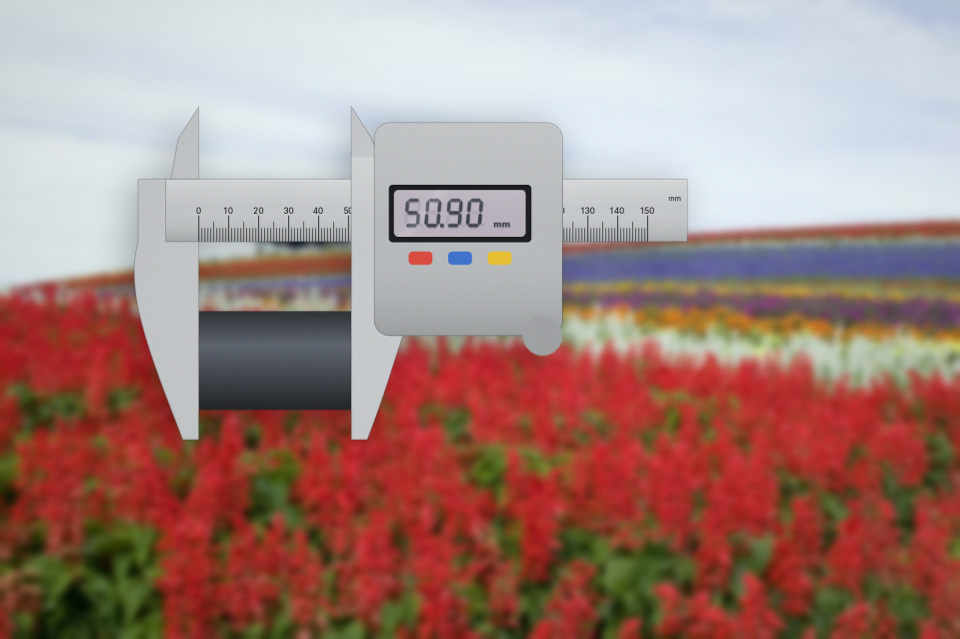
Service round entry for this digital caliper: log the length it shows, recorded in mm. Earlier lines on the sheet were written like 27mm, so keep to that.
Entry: 50.90mm
